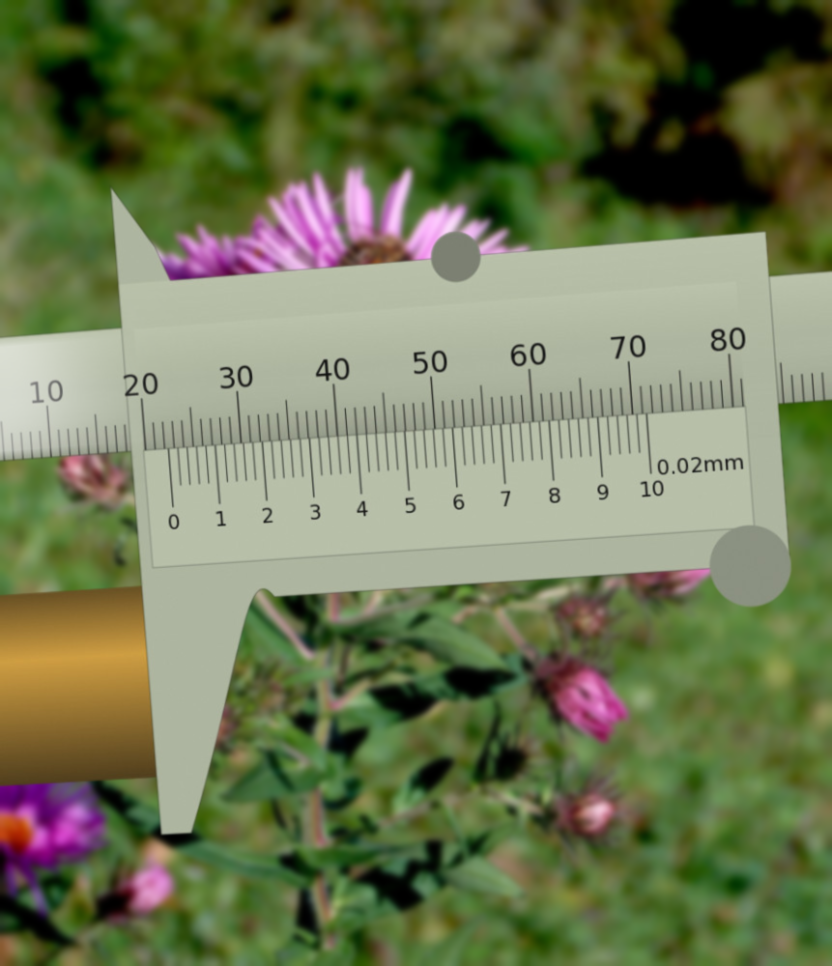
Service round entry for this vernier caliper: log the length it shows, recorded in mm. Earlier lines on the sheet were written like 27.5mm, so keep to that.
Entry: 22.4mm
